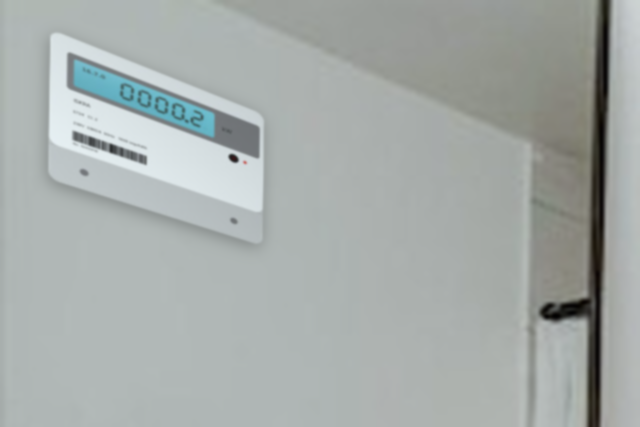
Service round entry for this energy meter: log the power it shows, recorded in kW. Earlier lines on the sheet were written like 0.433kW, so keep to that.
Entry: 0.2kW
